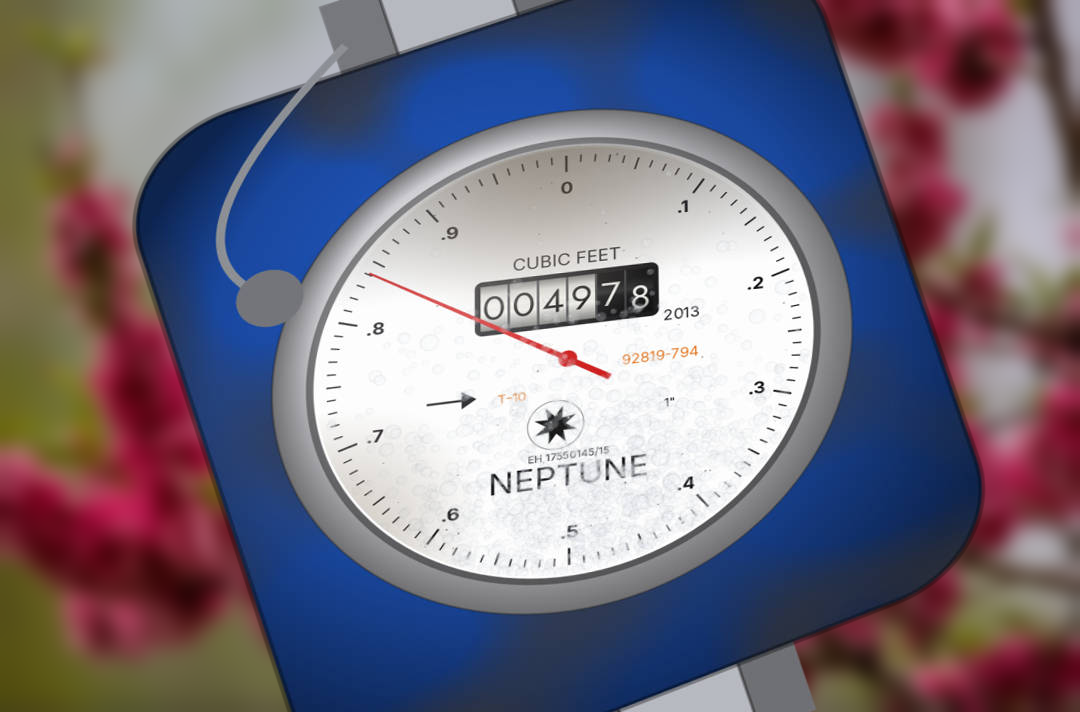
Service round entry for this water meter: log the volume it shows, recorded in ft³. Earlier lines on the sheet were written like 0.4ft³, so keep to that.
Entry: 4977.84ft³
